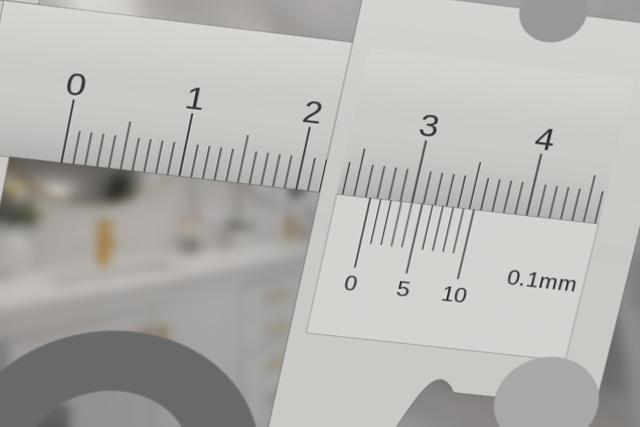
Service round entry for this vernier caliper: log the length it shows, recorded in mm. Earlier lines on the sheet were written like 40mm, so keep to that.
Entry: 26.4mm
